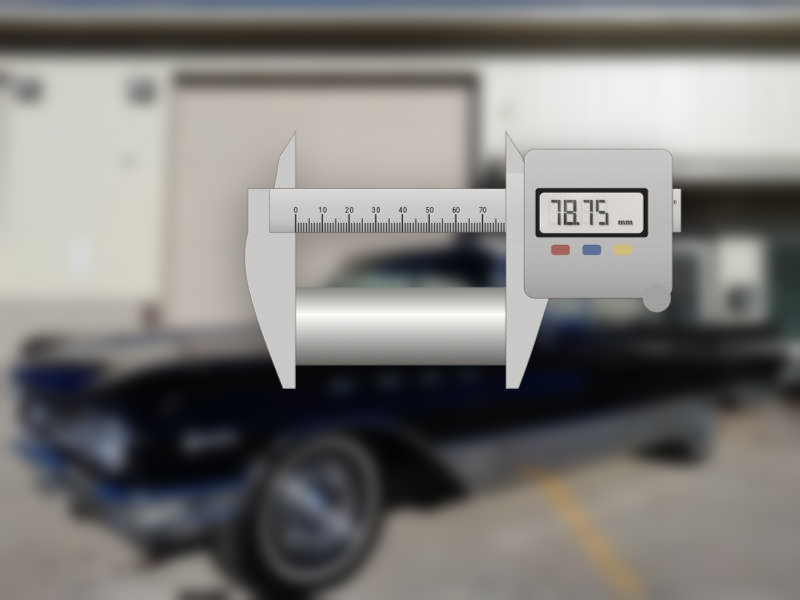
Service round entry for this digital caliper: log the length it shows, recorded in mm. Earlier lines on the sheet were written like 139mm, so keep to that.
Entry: 78.75mm
